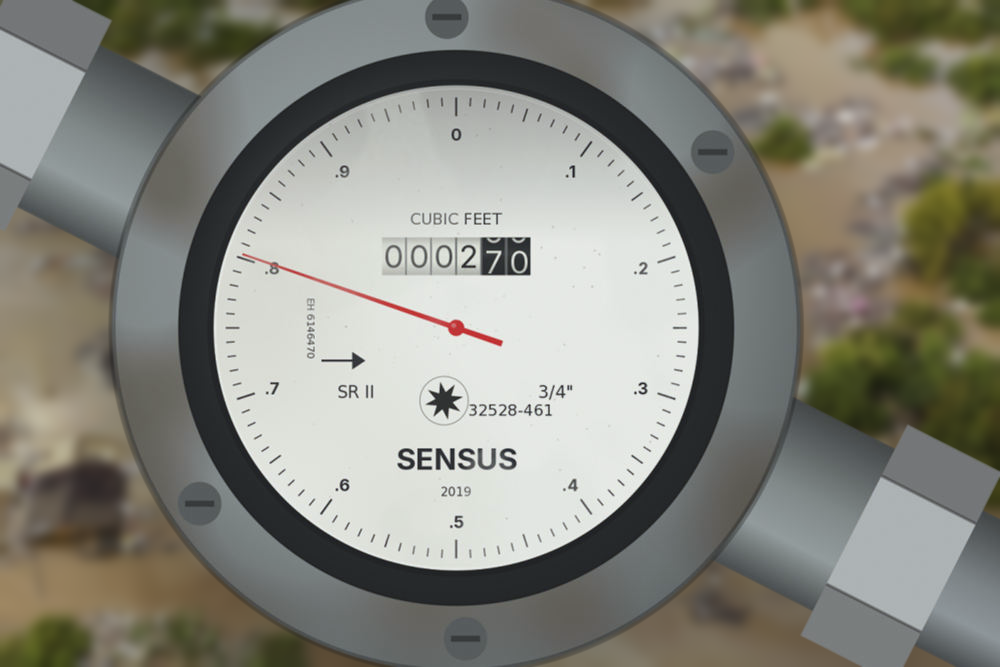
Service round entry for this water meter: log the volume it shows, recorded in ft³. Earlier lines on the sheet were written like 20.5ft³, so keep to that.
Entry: 269.80ft³
